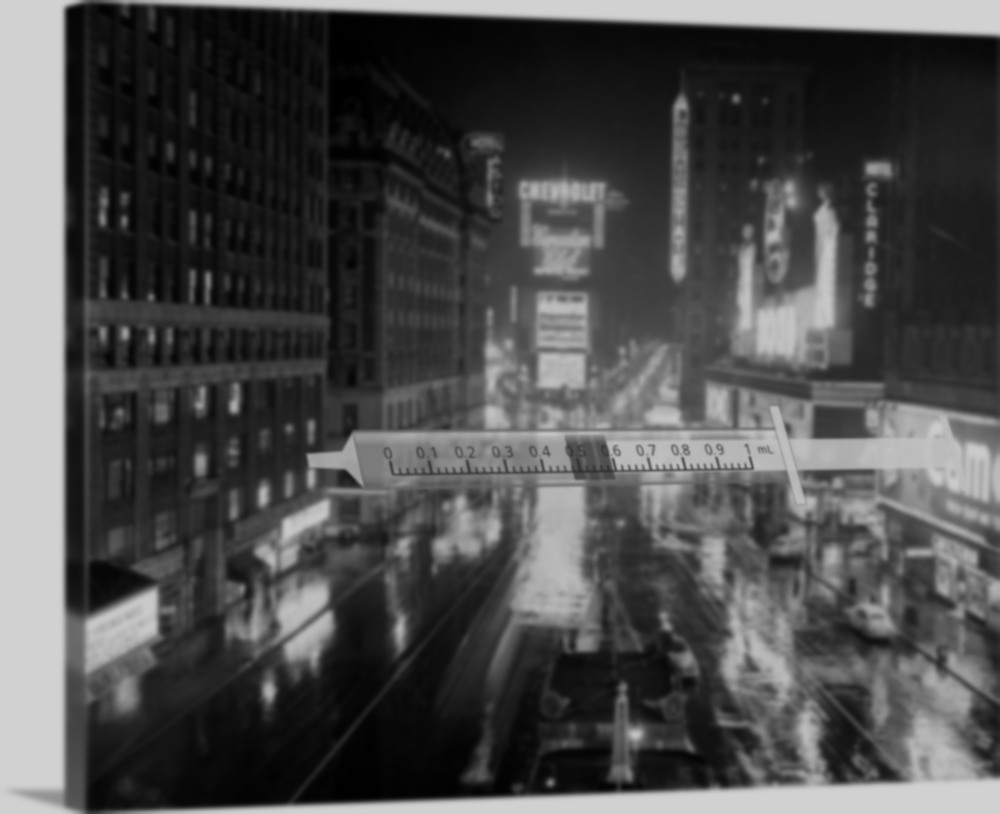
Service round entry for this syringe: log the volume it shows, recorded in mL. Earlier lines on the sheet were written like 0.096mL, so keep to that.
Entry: 0.48mL
